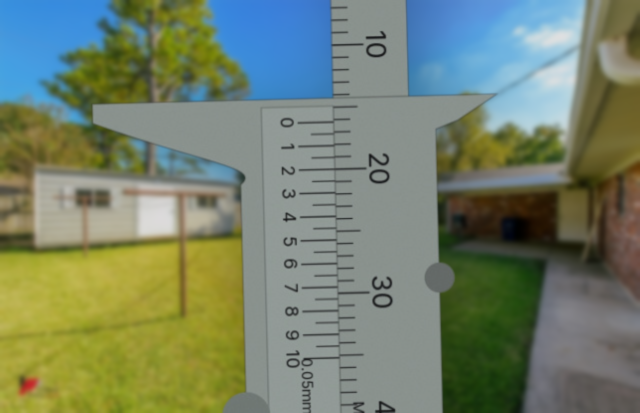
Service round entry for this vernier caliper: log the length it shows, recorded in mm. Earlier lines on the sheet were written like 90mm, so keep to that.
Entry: 16.2mm
